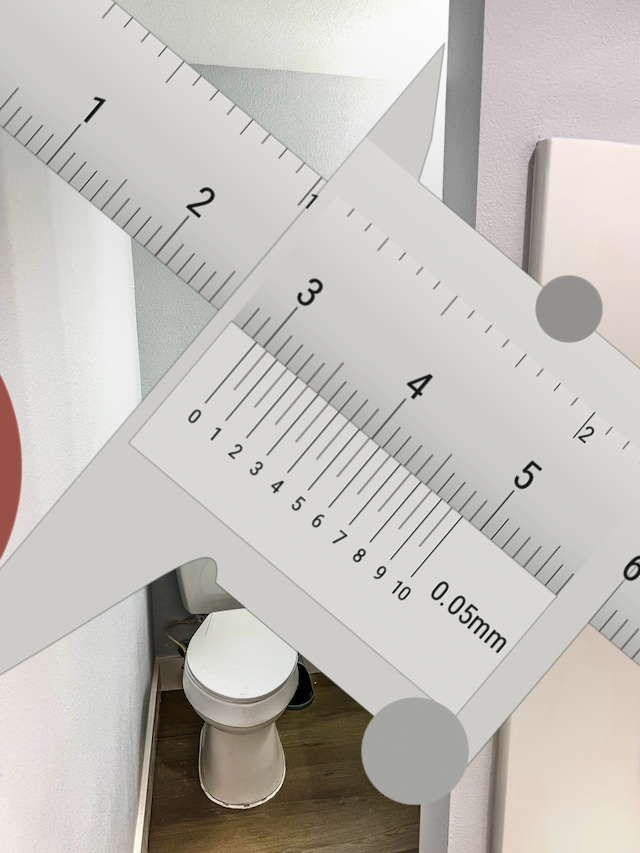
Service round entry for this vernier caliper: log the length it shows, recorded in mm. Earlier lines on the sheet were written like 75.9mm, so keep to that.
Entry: 29.4mm
